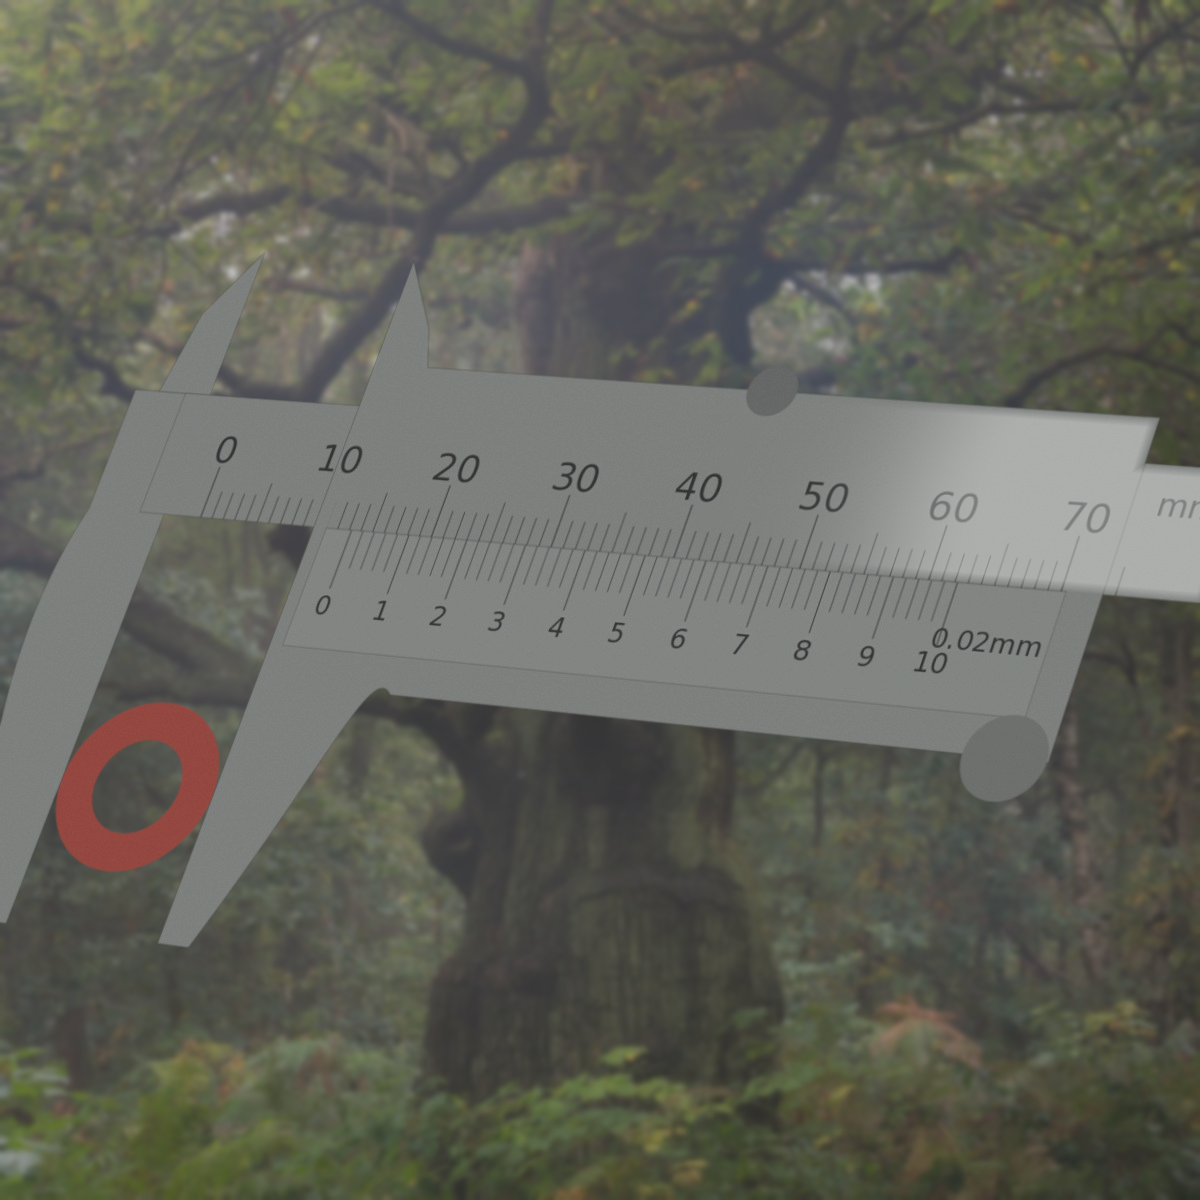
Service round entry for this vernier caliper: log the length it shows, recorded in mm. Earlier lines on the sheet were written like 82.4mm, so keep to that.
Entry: 13.2mm
